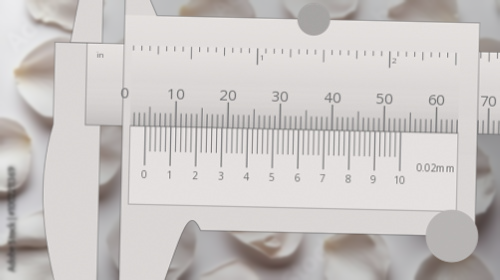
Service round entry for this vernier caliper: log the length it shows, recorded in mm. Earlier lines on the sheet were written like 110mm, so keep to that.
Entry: 4.2mm
